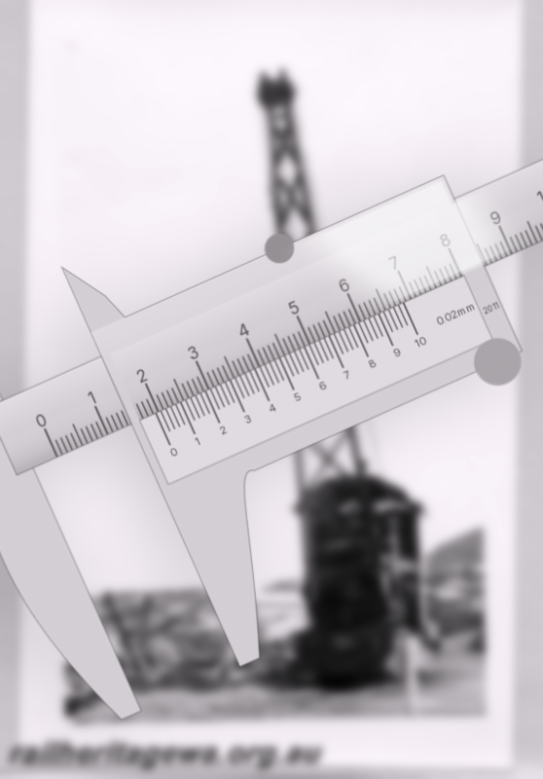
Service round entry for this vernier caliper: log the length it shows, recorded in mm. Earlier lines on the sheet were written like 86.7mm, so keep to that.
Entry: 19.5mm
